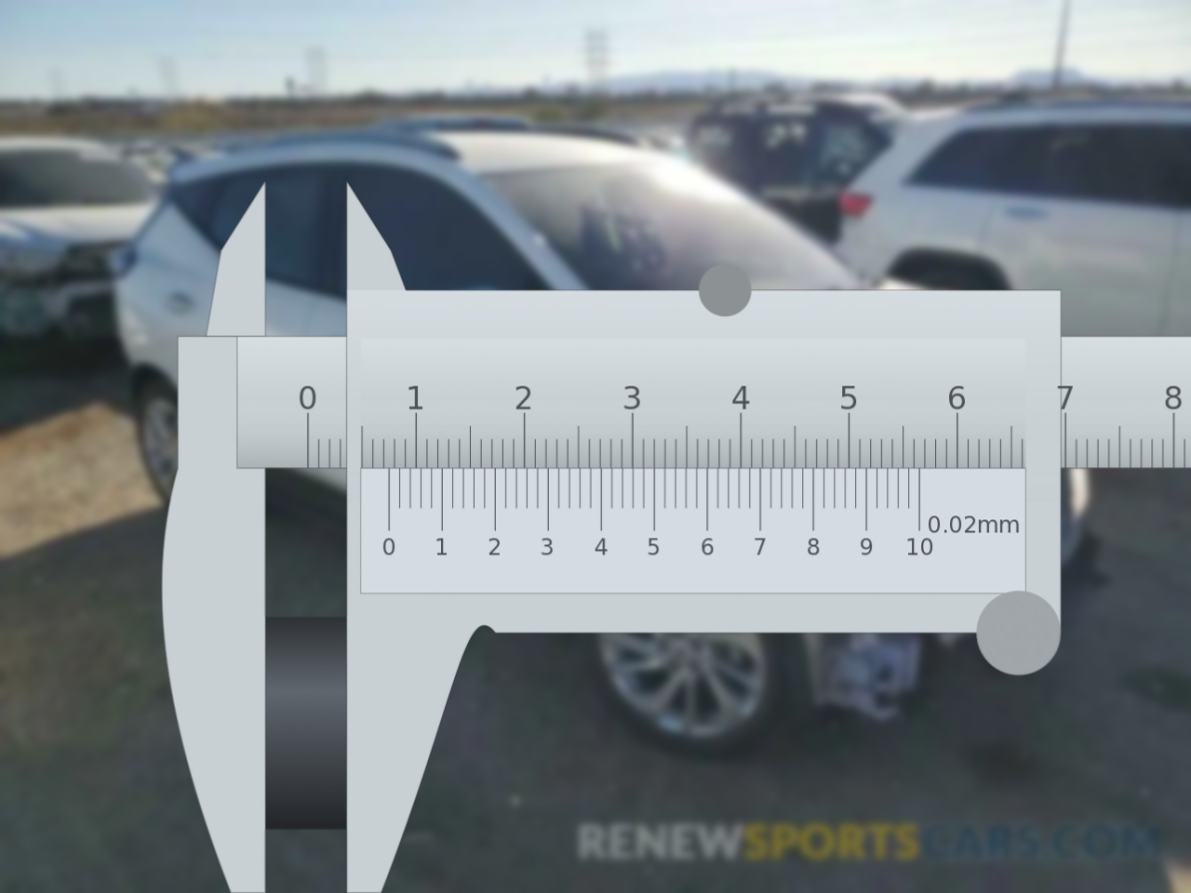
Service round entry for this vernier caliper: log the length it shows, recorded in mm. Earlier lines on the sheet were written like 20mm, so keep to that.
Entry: 7.5mm
